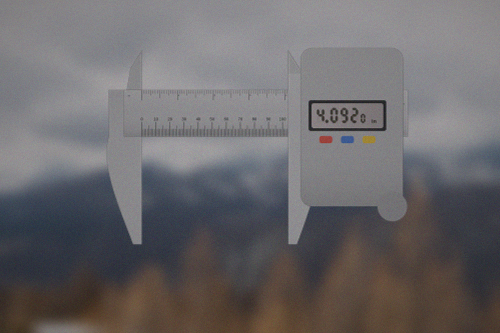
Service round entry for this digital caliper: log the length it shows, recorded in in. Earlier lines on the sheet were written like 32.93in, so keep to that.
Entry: 4.0920in
